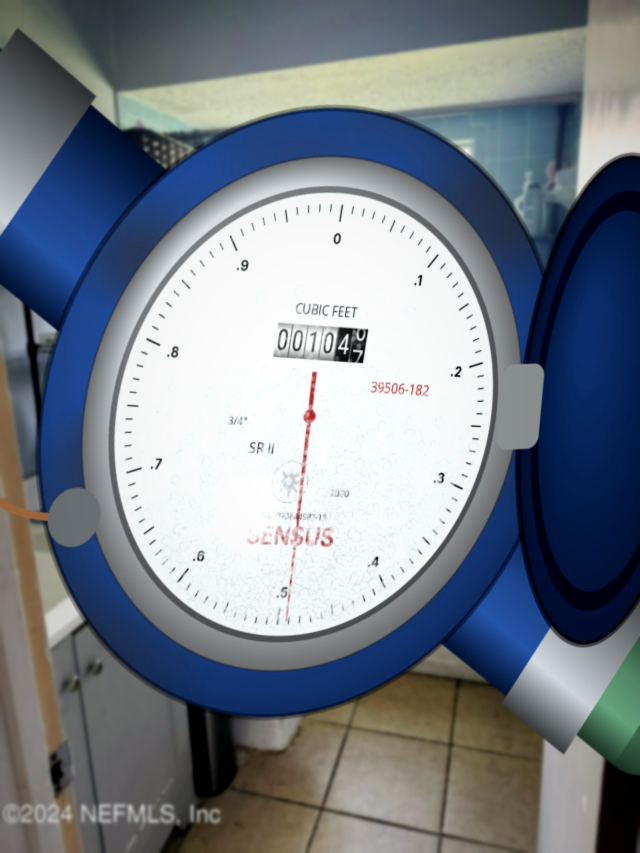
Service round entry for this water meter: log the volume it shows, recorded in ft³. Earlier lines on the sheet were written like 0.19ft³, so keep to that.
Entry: 1046.49ft³
